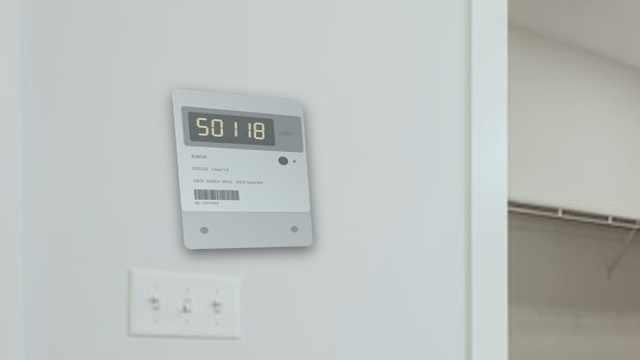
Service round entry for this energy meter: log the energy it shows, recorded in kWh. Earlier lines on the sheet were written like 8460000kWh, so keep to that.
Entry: 50118kWh
